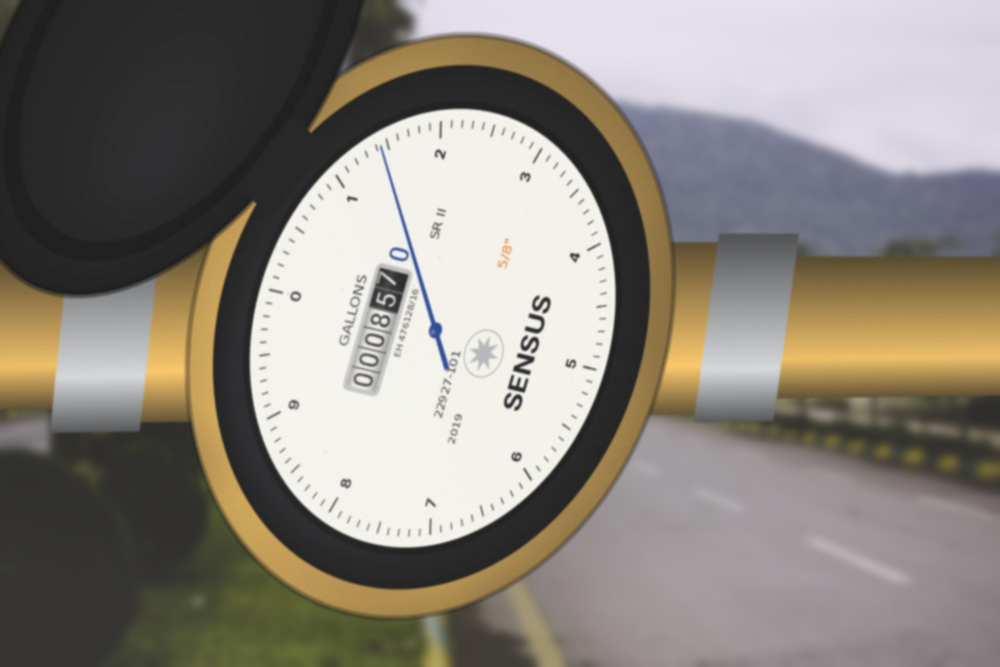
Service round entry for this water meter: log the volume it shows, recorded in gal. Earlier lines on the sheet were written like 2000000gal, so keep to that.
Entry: 8571.4gal
